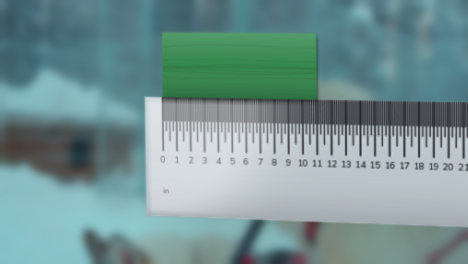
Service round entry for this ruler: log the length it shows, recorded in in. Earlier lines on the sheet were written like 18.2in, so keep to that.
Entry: 11in
